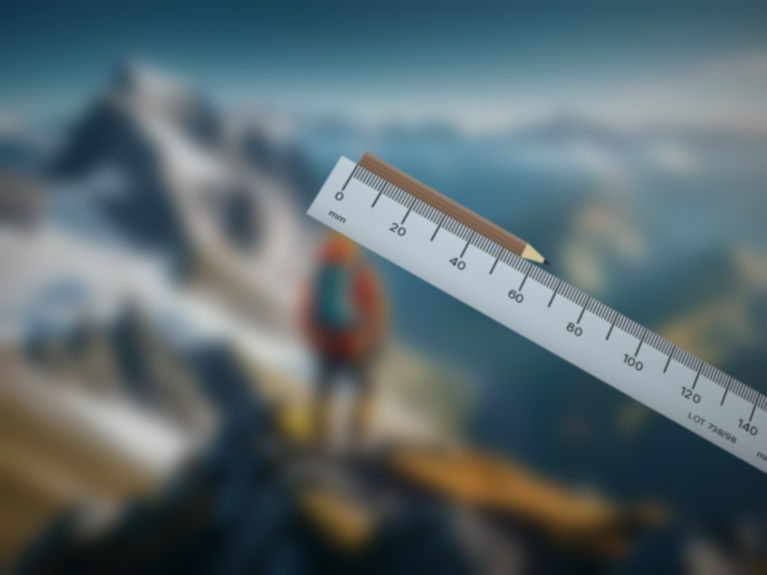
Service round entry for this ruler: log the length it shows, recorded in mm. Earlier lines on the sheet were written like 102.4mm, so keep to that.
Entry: 65mm
